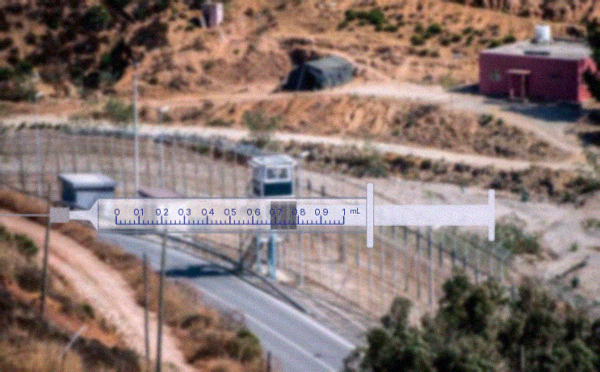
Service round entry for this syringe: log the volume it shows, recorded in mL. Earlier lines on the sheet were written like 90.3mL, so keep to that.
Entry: 0.68mL
